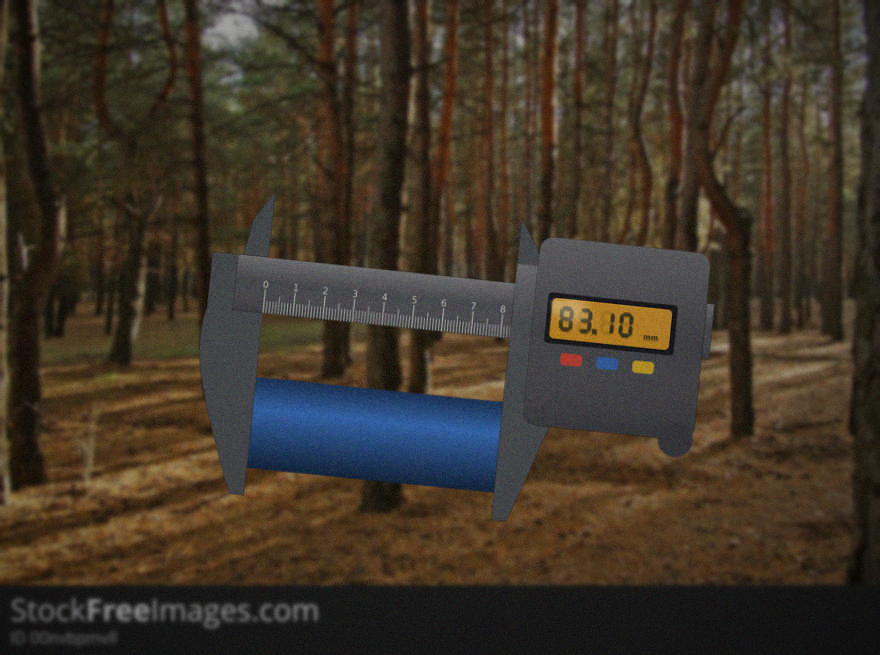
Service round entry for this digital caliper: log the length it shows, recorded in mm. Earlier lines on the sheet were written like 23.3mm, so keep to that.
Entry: 83.10mm
